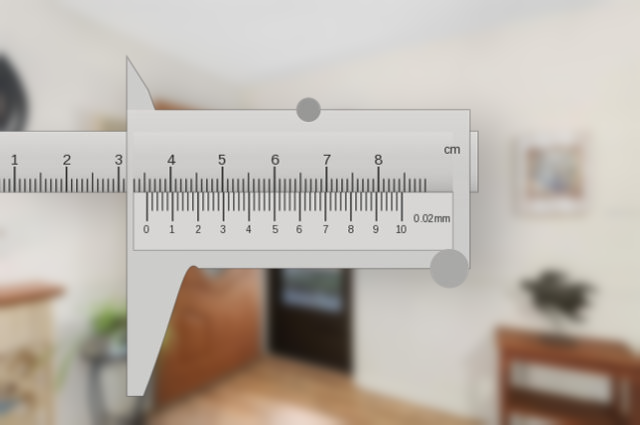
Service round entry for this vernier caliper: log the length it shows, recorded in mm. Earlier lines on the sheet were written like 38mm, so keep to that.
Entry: 35.5mm
